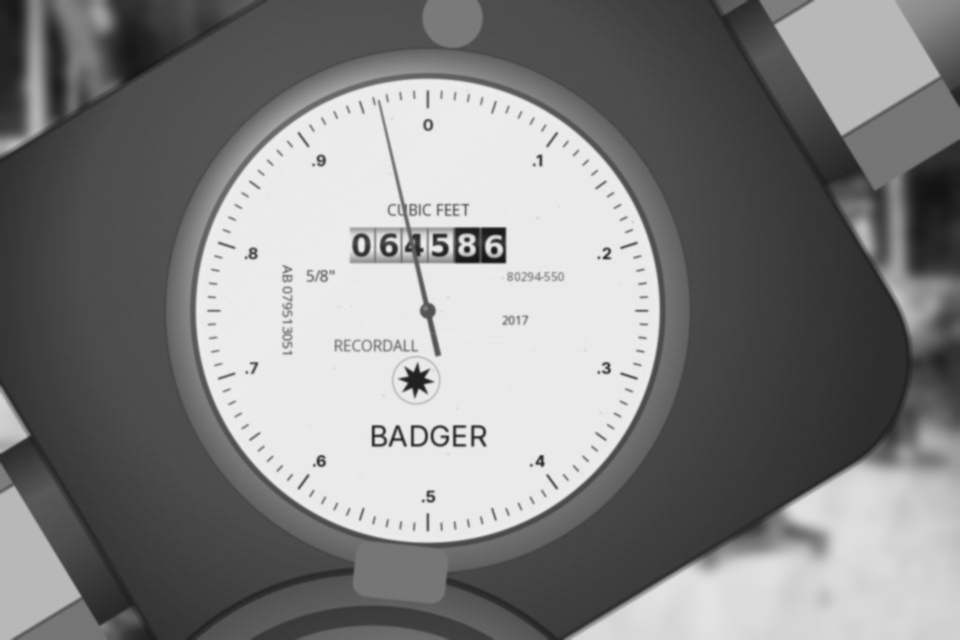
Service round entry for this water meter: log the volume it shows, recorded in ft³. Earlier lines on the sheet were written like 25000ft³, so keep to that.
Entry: 64585.96ft³
